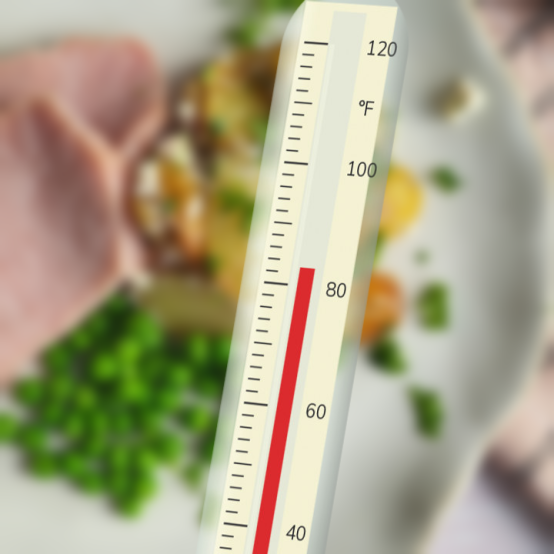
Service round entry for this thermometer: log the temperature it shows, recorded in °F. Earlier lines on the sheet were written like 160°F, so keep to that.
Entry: 83°F
